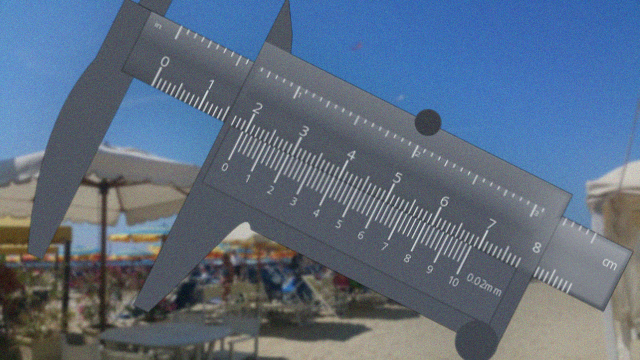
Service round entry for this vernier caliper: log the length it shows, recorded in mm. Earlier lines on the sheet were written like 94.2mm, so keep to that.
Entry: 19.5mm
